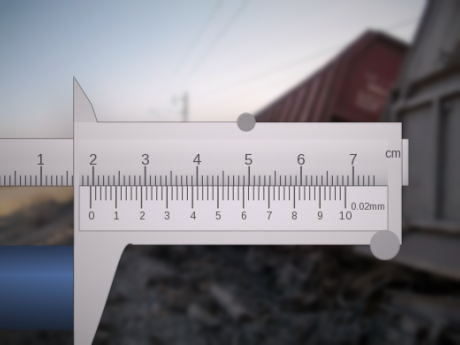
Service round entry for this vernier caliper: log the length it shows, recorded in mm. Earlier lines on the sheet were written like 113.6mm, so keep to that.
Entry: 19.5mm
